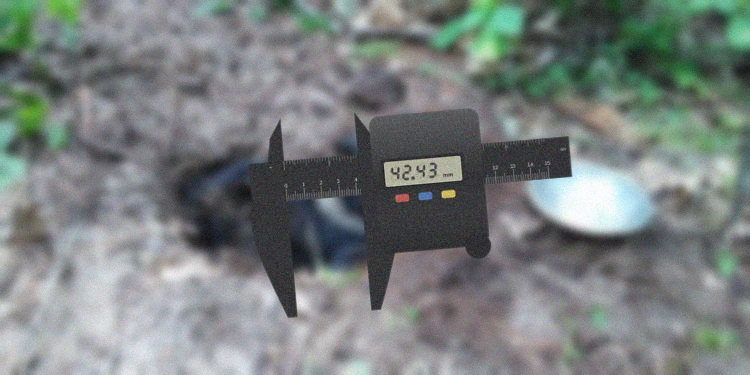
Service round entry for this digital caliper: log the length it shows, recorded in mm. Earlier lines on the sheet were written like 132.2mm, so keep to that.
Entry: 42.43mm
